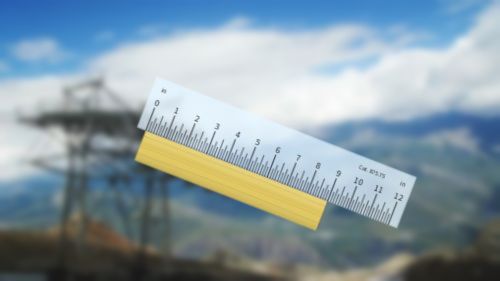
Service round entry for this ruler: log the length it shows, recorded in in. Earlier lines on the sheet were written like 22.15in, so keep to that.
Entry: 9in
